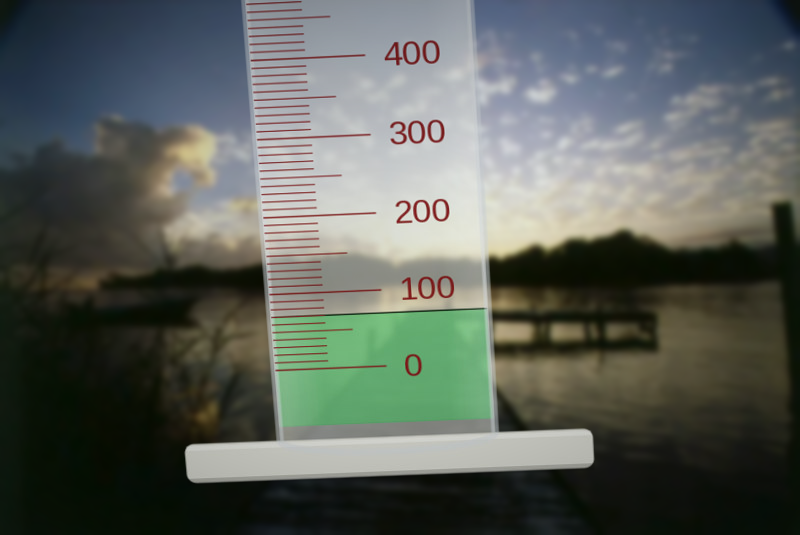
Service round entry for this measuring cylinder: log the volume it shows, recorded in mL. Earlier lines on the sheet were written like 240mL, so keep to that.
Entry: 70mL
